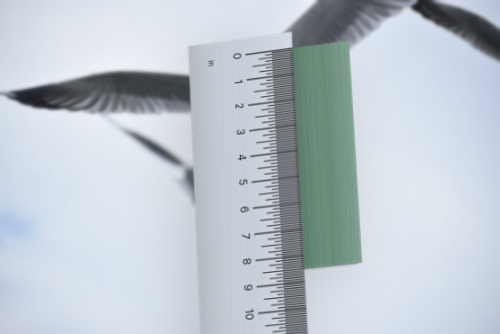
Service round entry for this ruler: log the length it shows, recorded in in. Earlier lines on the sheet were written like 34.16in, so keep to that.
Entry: 8.5in
